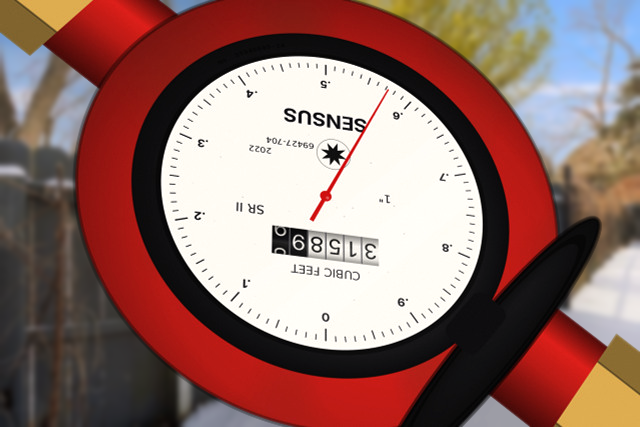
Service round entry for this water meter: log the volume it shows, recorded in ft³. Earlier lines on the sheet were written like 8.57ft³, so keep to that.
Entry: 315898.57ft³
